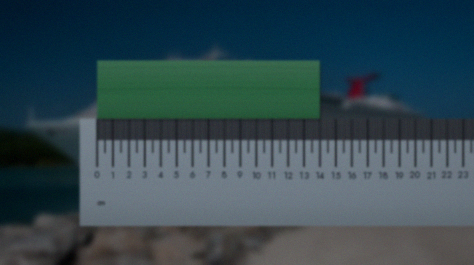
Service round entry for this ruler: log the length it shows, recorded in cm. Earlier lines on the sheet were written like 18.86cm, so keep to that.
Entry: 14cm
